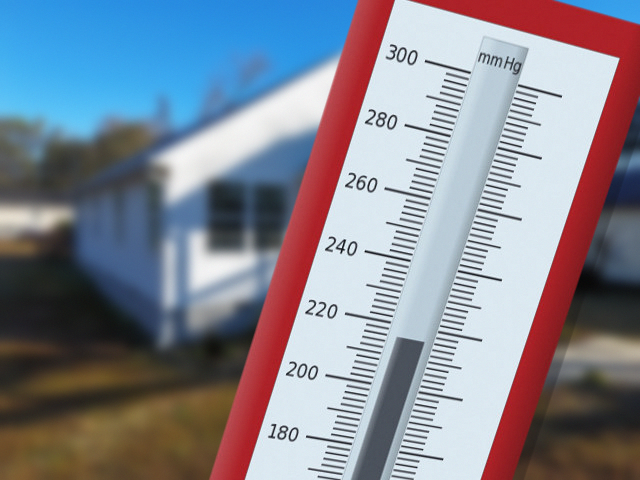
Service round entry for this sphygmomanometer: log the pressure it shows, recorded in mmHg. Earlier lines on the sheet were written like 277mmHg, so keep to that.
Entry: 216mmHg
